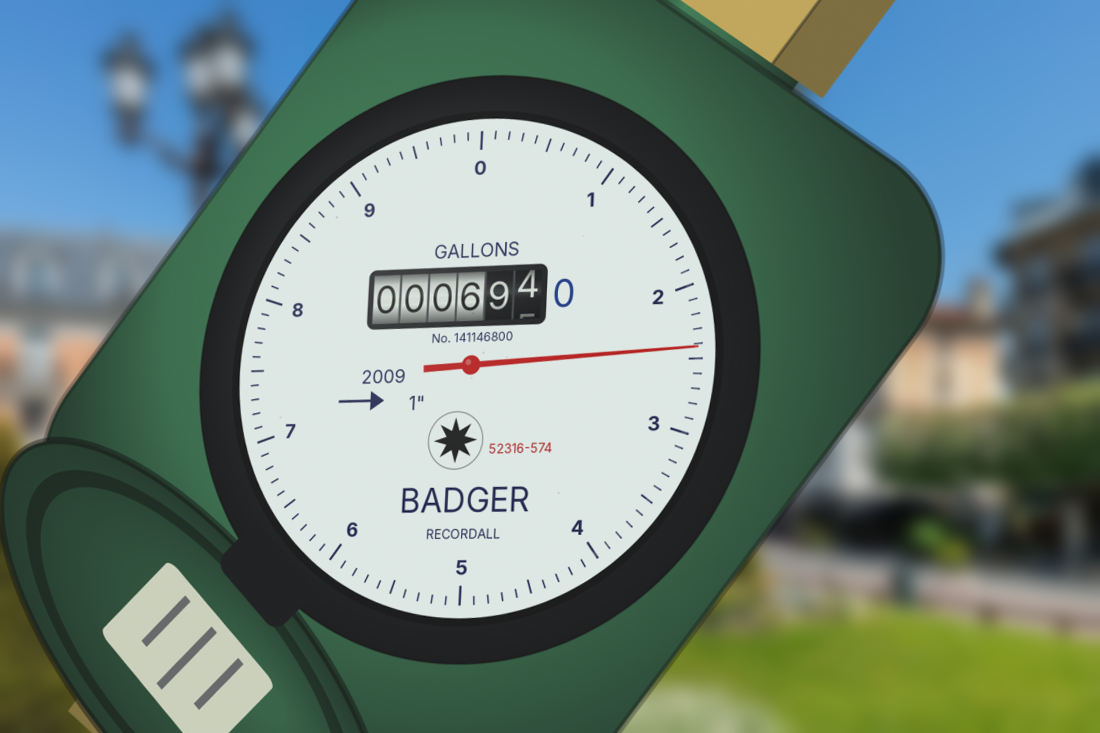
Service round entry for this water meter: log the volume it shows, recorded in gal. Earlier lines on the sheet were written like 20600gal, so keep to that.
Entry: 6942.4gal
